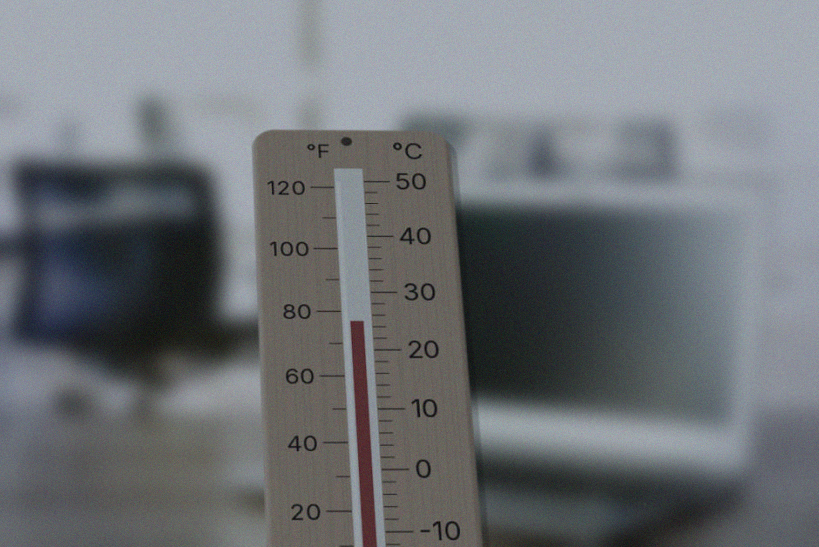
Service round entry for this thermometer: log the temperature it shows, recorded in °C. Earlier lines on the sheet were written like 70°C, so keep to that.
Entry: 25°C
